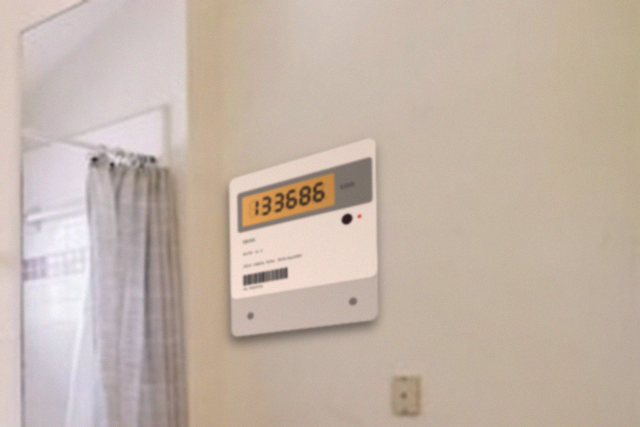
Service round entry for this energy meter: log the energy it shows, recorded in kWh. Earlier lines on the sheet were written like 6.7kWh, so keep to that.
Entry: 133686kWh
